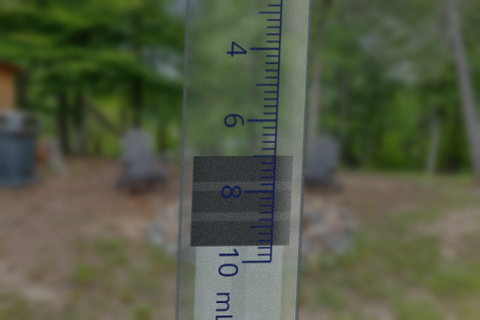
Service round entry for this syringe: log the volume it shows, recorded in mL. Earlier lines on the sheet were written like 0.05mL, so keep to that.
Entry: 7mL
